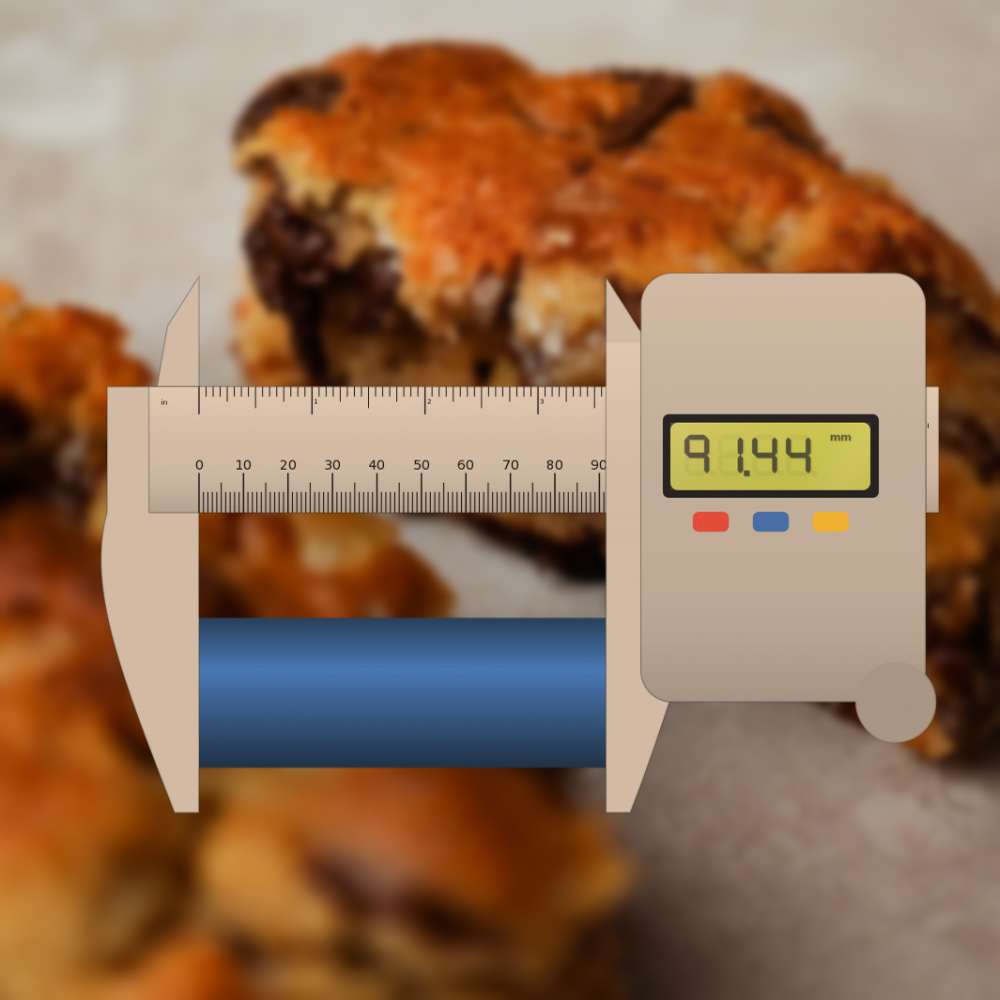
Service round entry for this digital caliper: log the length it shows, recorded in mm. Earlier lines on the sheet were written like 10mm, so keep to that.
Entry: 91.44mm
